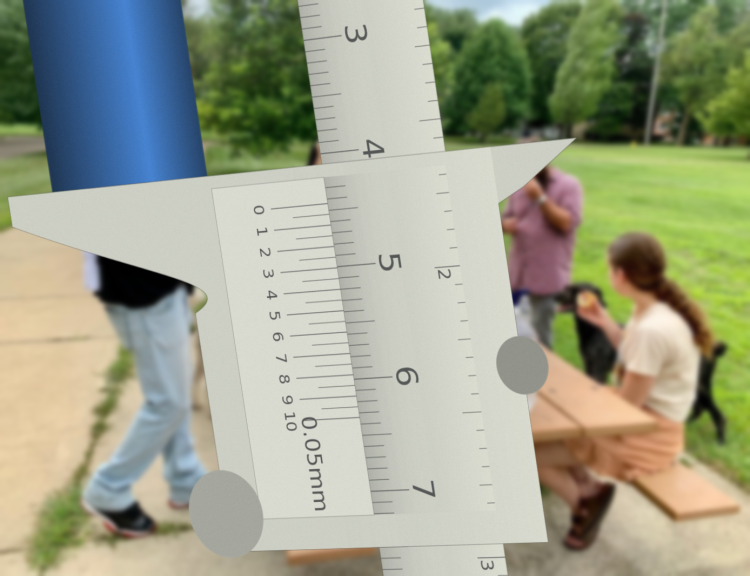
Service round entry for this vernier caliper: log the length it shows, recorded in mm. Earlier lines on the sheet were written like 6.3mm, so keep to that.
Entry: 44.4mm
